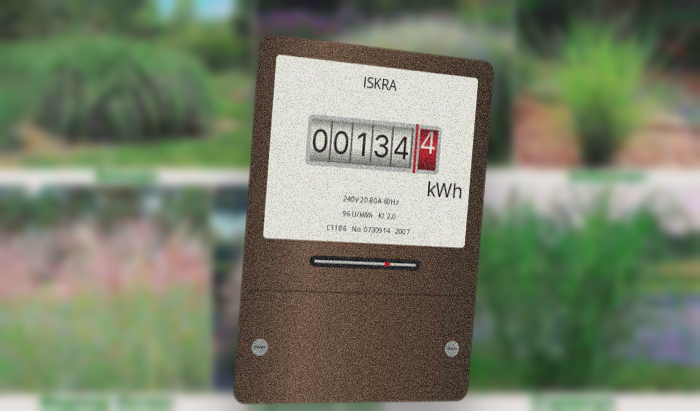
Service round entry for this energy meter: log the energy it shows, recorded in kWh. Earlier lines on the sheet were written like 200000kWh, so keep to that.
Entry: 134.4kWh
